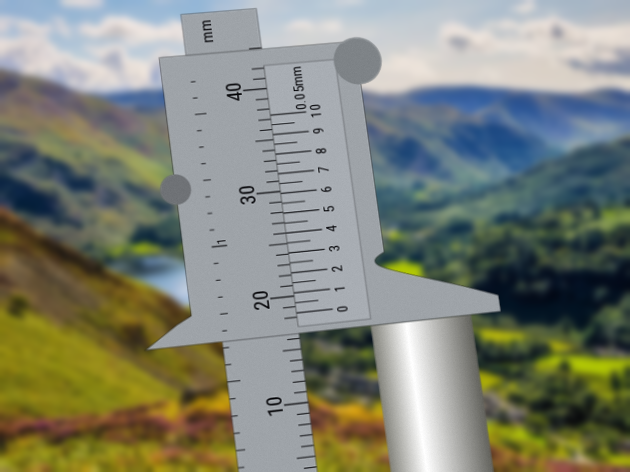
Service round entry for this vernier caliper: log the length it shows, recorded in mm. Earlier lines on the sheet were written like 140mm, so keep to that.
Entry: 18.4mm
